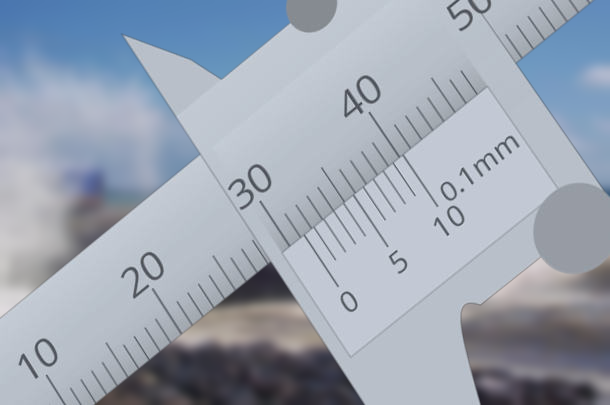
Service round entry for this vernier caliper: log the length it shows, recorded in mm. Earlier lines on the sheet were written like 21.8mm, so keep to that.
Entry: 31.3mm
